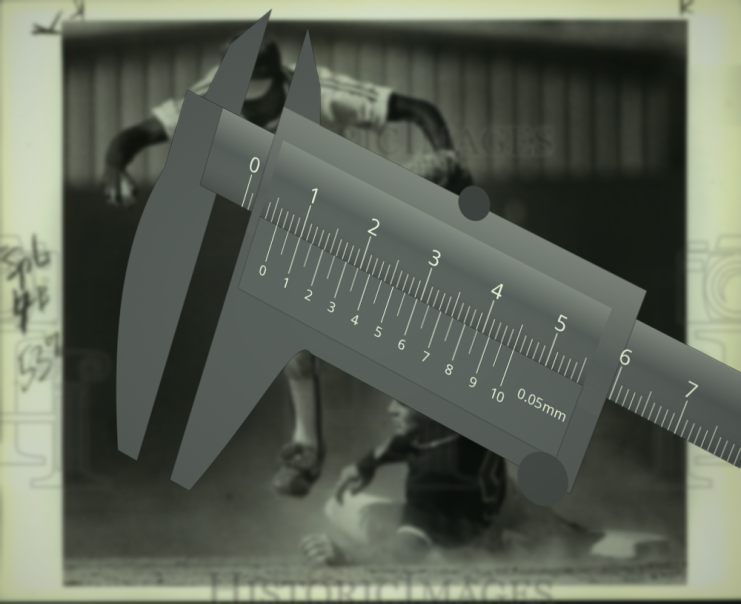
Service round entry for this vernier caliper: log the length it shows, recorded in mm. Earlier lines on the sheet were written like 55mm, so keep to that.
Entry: 6.0mm
